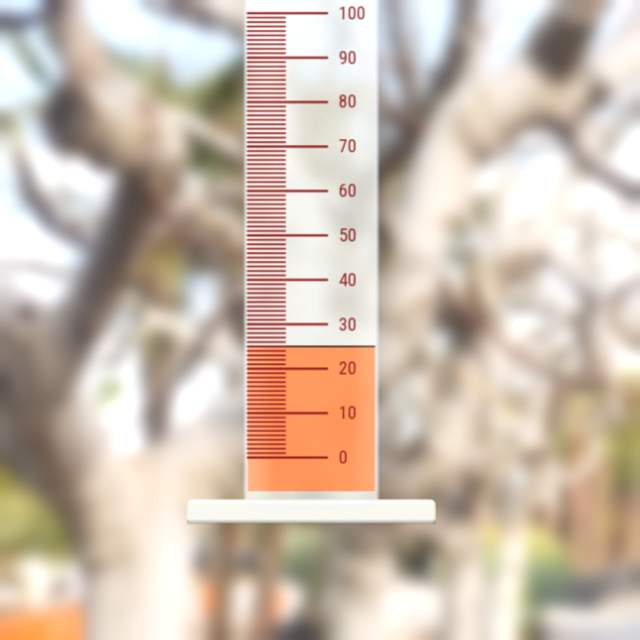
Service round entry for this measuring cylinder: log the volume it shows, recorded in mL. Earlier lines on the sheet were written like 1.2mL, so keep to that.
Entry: 25mL
